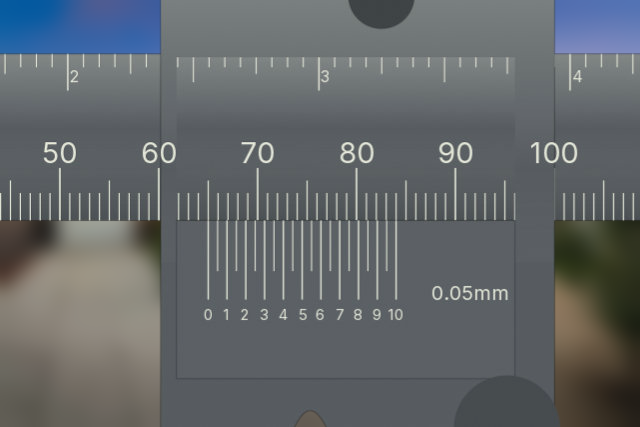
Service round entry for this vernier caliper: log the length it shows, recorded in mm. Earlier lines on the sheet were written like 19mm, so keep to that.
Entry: 65.0mm
